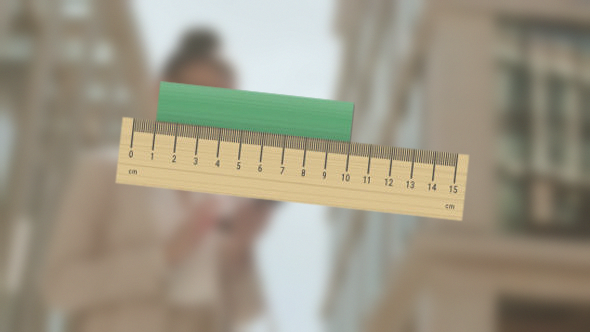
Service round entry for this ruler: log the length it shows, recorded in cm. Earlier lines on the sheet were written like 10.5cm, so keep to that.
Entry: 9cm
